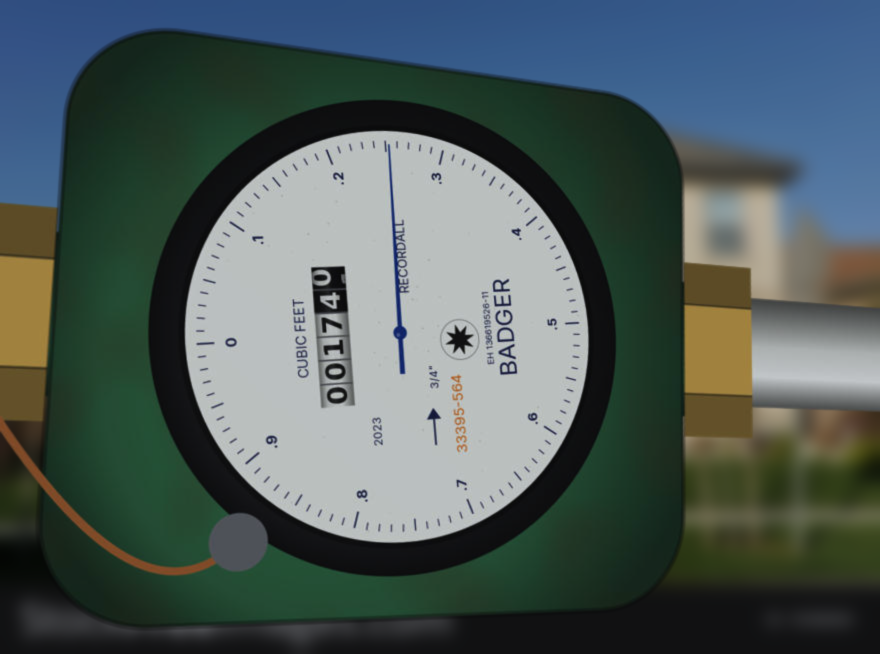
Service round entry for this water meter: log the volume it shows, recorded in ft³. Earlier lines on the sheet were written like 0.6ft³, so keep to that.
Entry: 1740.25ft³
